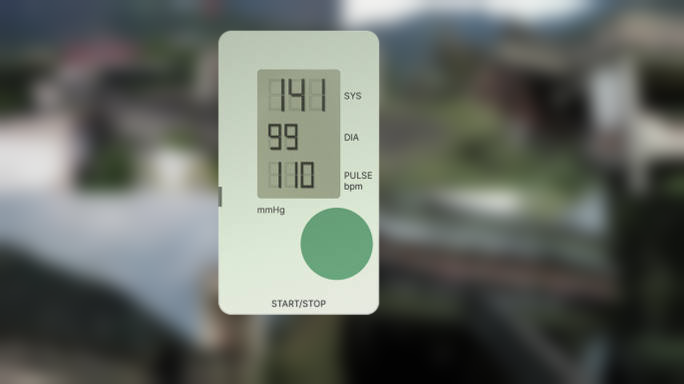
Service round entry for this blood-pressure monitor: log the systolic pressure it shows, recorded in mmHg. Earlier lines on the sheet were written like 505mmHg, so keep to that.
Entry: 141mmHg
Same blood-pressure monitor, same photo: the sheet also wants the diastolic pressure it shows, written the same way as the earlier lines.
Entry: 99mmHg
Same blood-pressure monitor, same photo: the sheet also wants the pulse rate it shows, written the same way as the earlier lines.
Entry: 110bpm
